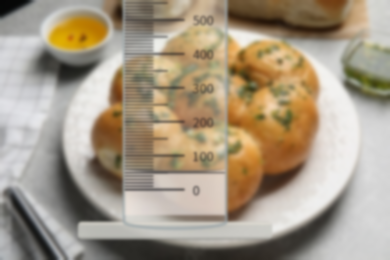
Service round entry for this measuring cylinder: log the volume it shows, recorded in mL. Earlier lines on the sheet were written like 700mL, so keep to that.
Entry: 50mL
